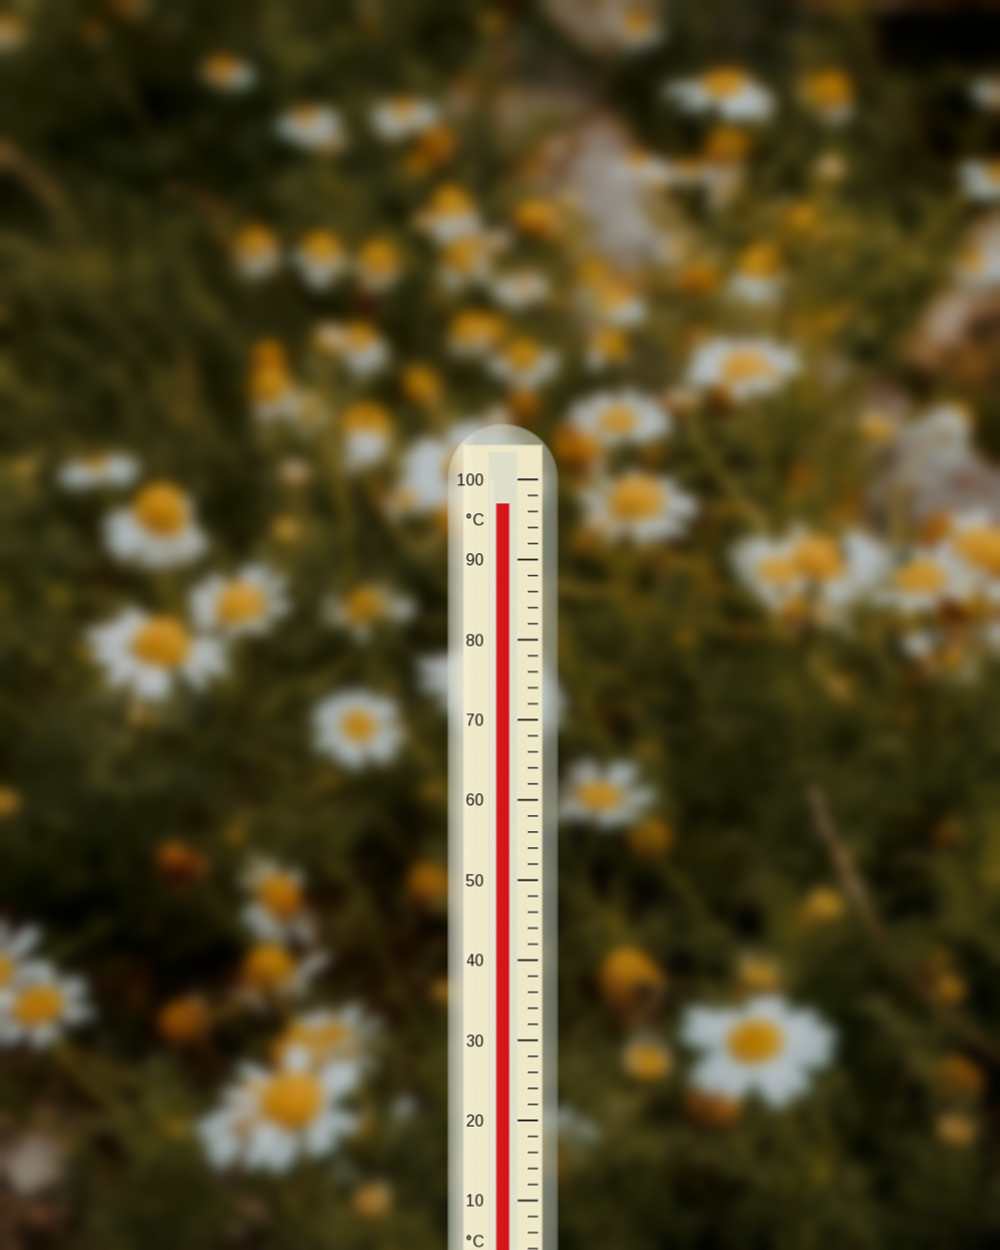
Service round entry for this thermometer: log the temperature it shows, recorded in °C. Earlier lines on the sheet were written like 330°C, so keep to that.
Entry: 97°C
